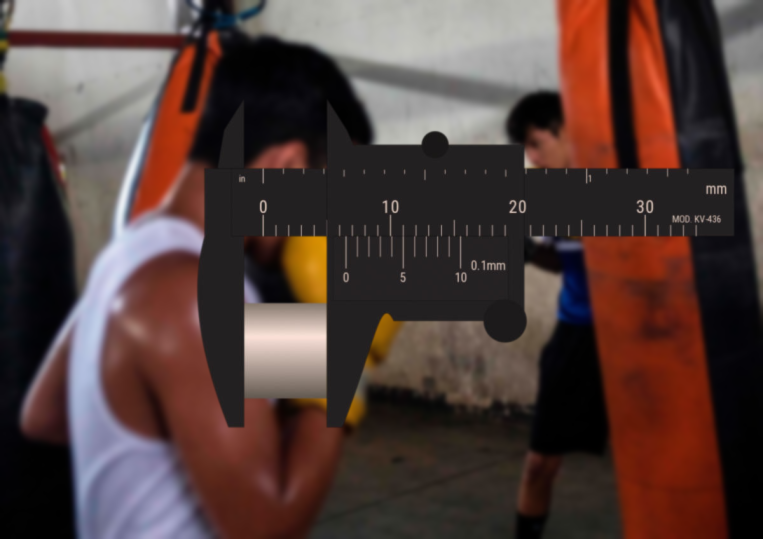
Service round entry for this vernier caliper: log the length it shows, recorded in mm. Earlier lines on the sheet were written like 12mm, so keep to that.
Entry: 6.5mm
